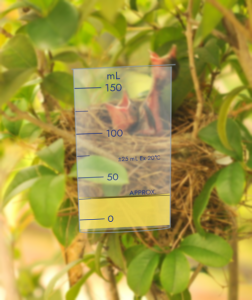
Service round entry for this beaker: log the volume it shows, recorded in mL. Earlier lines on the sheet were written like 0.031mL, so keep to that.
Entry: 25mL
